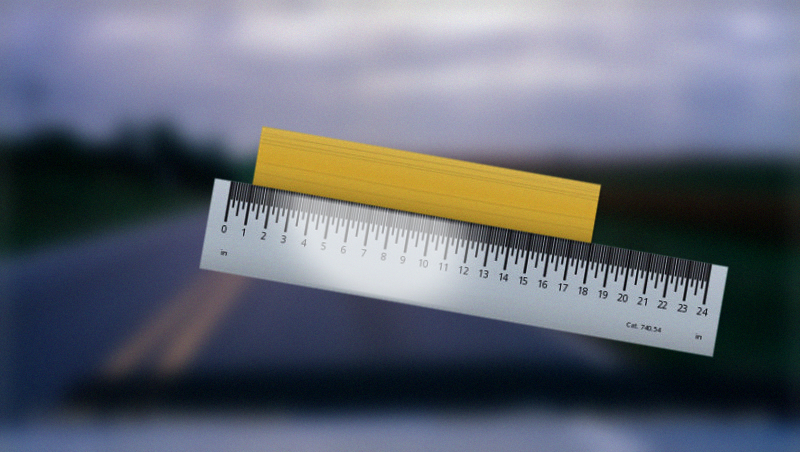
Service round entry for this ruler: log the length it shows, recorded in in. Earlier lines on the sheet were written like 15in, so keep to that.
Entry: 17in
